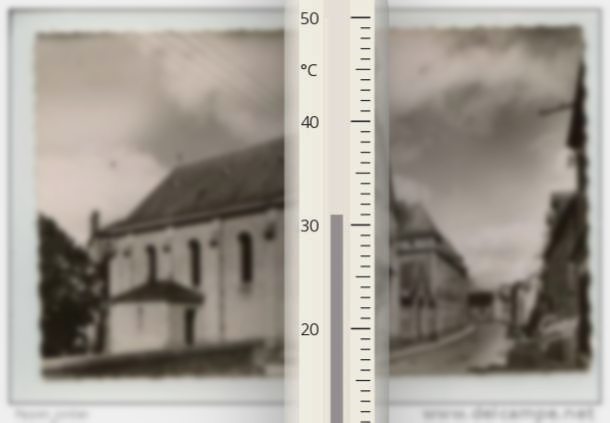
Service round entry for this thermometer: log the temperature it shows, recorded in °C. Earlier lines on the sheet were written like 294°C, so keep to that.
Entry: 31°C
